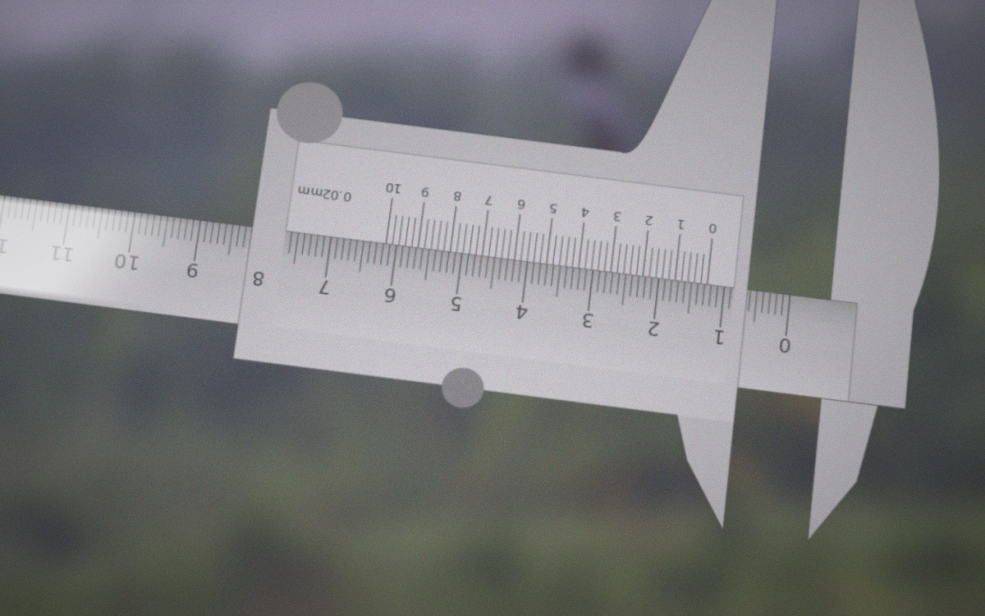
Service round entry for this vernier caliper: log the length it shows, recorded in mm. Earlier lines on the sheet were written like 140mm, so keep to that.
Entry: 12.6mm
